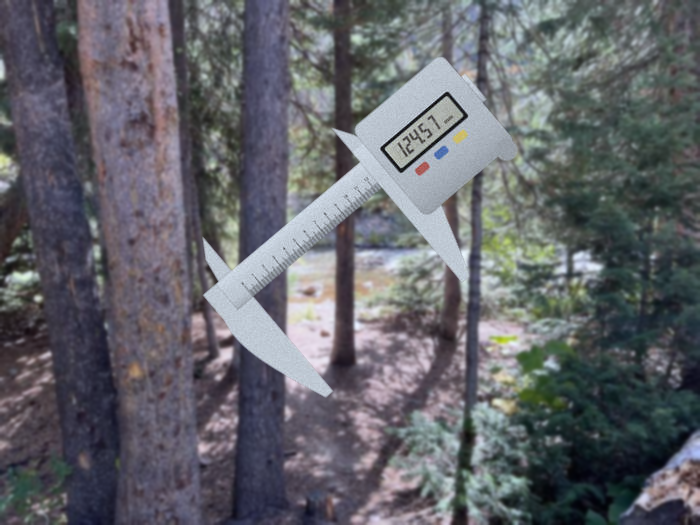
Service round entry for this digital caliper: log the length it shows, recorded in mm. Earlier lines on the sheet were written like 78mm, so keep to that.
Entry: 124.57mm
